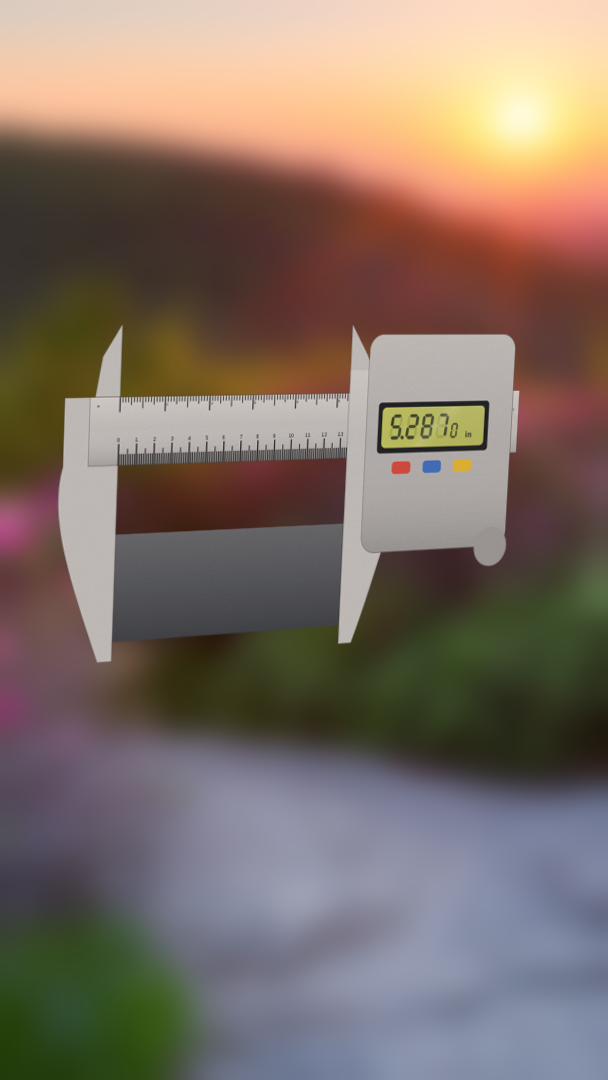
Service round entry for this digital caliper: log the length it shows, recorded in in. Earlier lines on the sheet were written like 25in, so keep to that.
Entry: 5.2870in
